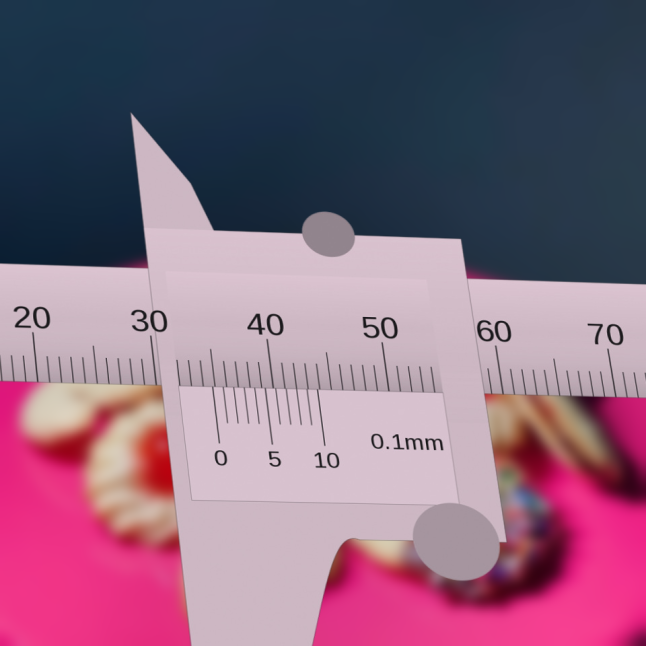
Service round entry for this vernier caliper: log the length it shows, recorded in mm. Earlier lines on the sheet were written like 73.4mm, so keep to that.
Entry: 34.8mm
